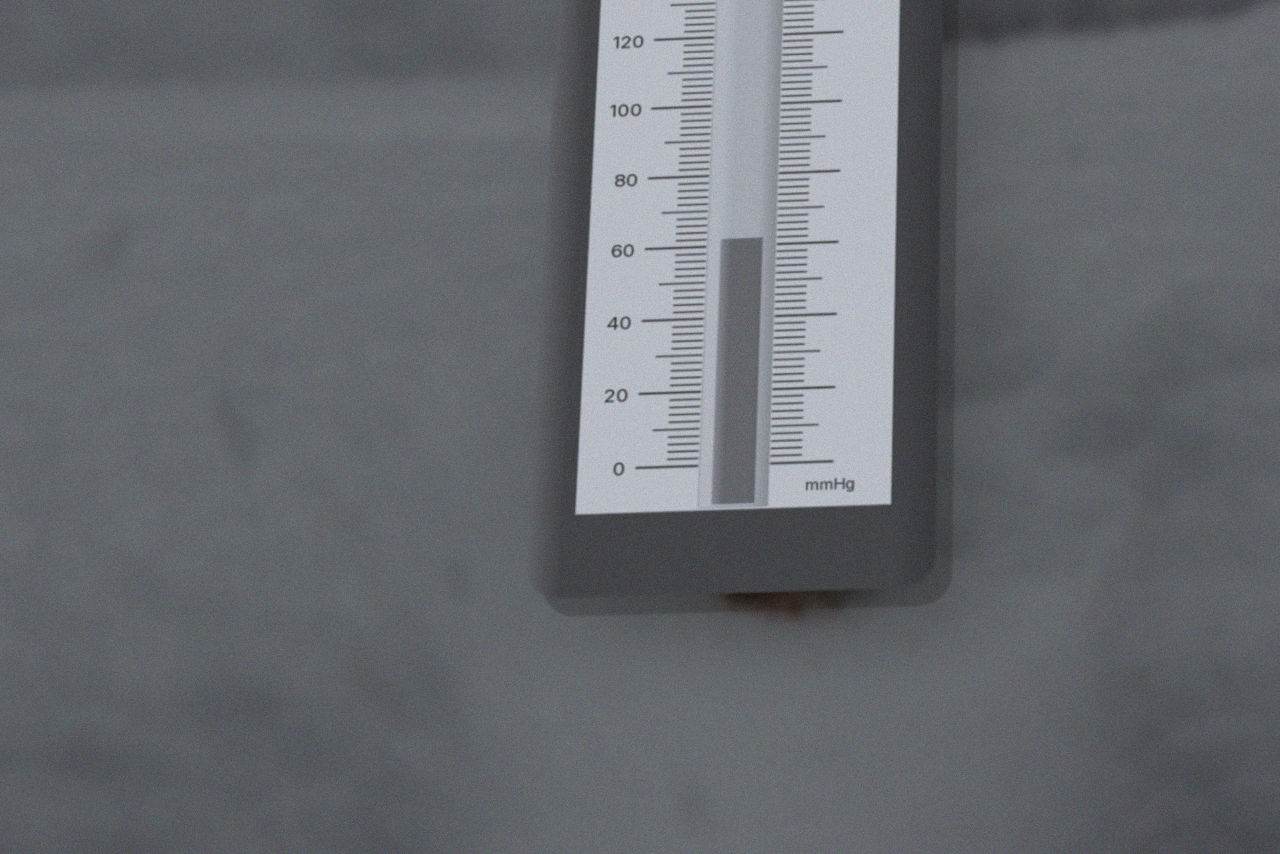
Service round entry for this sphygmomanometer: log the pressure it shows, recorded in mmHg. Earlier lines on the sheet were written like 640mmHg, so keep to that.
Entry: 62mmHg
